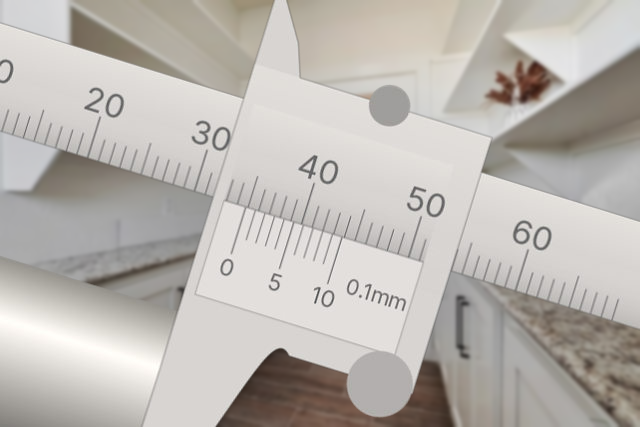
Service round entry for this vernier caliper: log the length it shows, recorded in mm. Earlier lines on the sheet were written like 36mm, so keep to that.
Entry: 34.8mm
